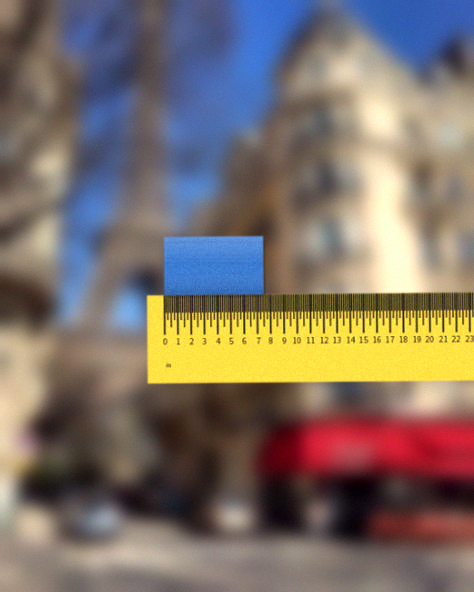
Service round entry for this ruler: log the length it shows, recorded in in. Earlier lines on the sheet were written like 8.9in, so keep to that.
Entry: 7.5in
